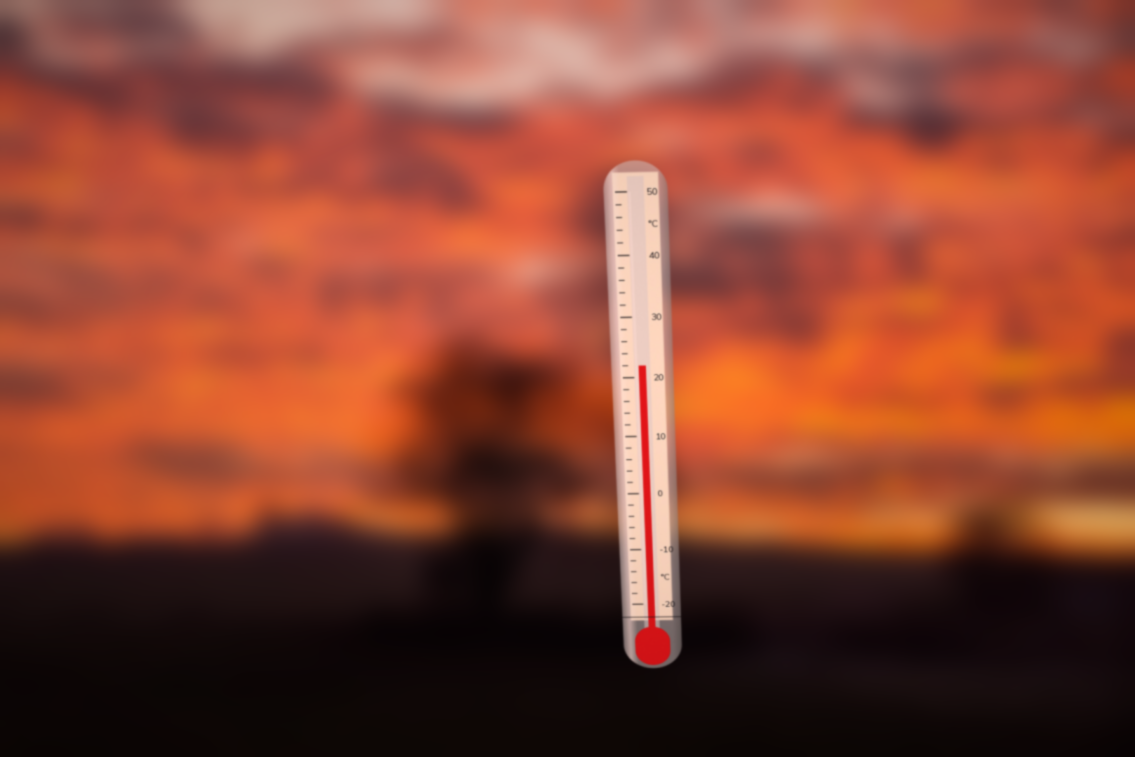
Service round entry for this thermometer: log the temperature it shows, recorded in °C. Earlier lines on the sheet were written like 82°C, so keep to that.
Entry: 22°C
